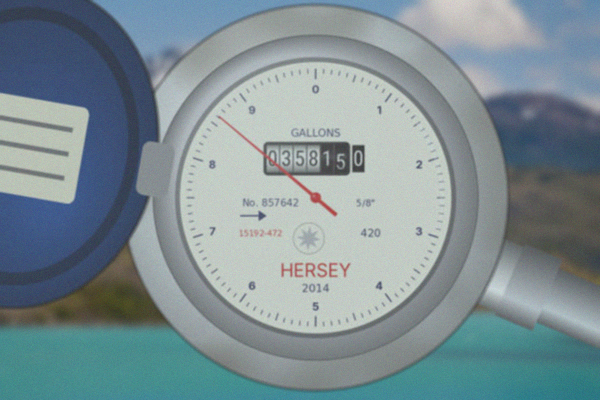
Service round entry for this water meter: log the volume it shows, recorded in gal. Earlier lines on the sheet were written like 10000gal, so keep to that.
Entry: 358148.6gal
